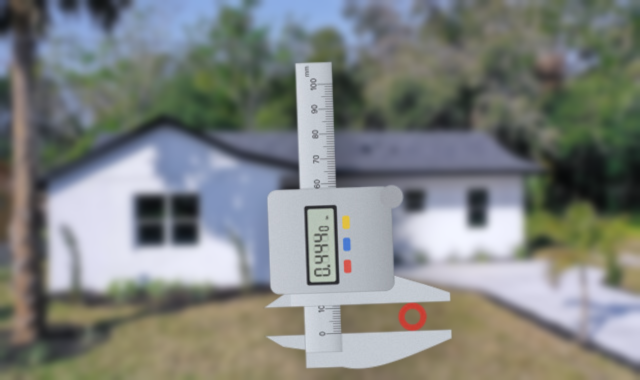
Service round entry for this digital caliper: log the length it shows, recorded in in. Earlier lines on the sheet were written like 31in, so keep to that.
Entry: 0.4440in
